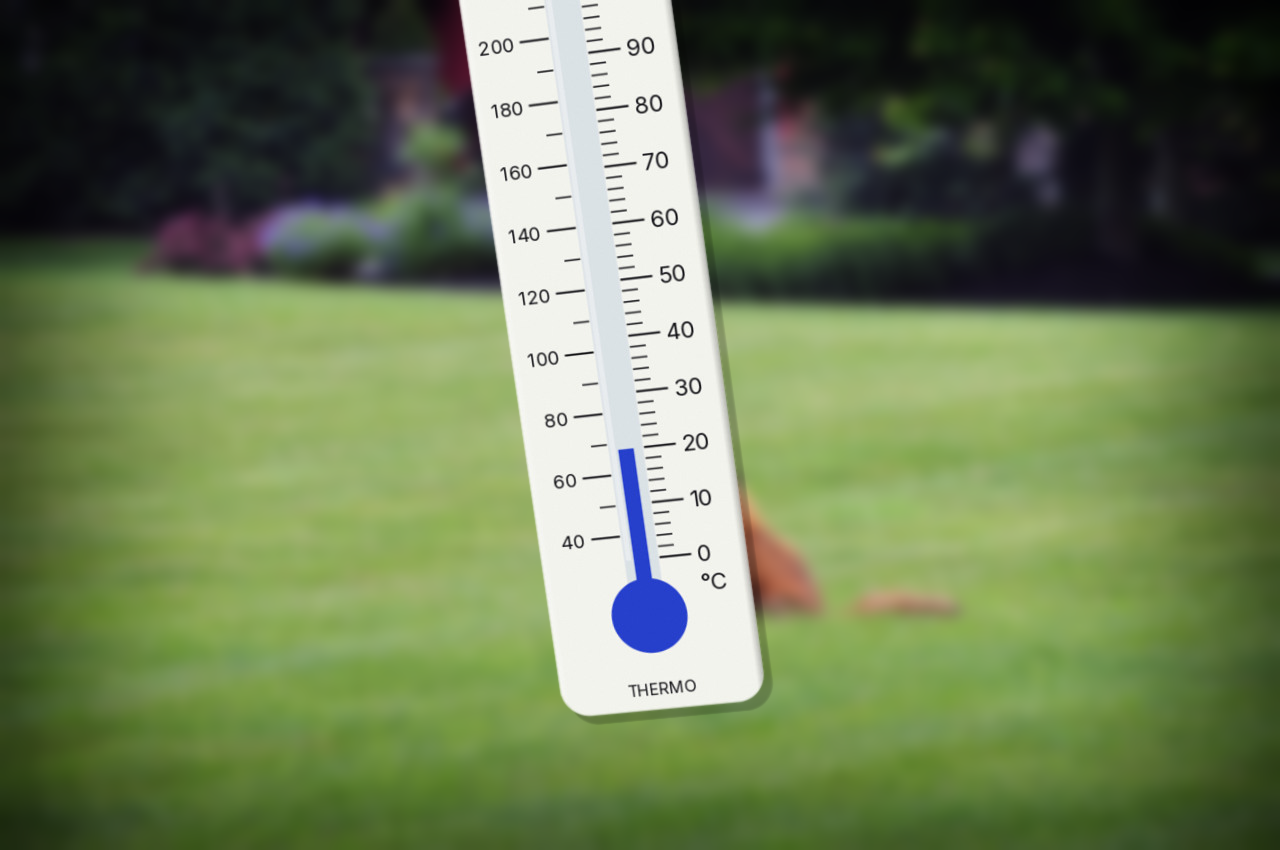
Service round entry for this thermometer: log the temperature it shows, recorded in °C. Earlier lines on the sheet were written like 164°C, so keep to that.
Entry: 20°C
